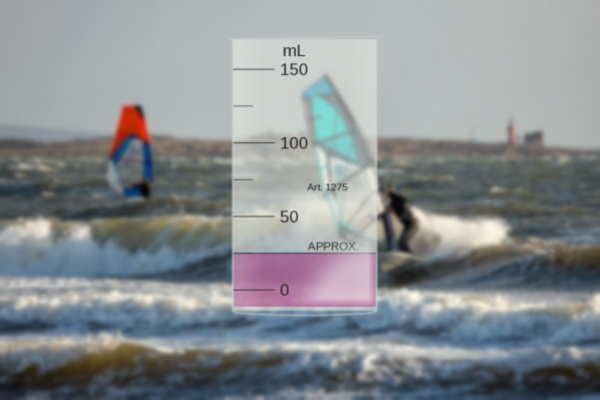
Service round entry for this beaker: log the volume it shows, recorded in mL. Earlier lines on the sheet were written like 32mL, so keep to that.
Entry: 25mL
